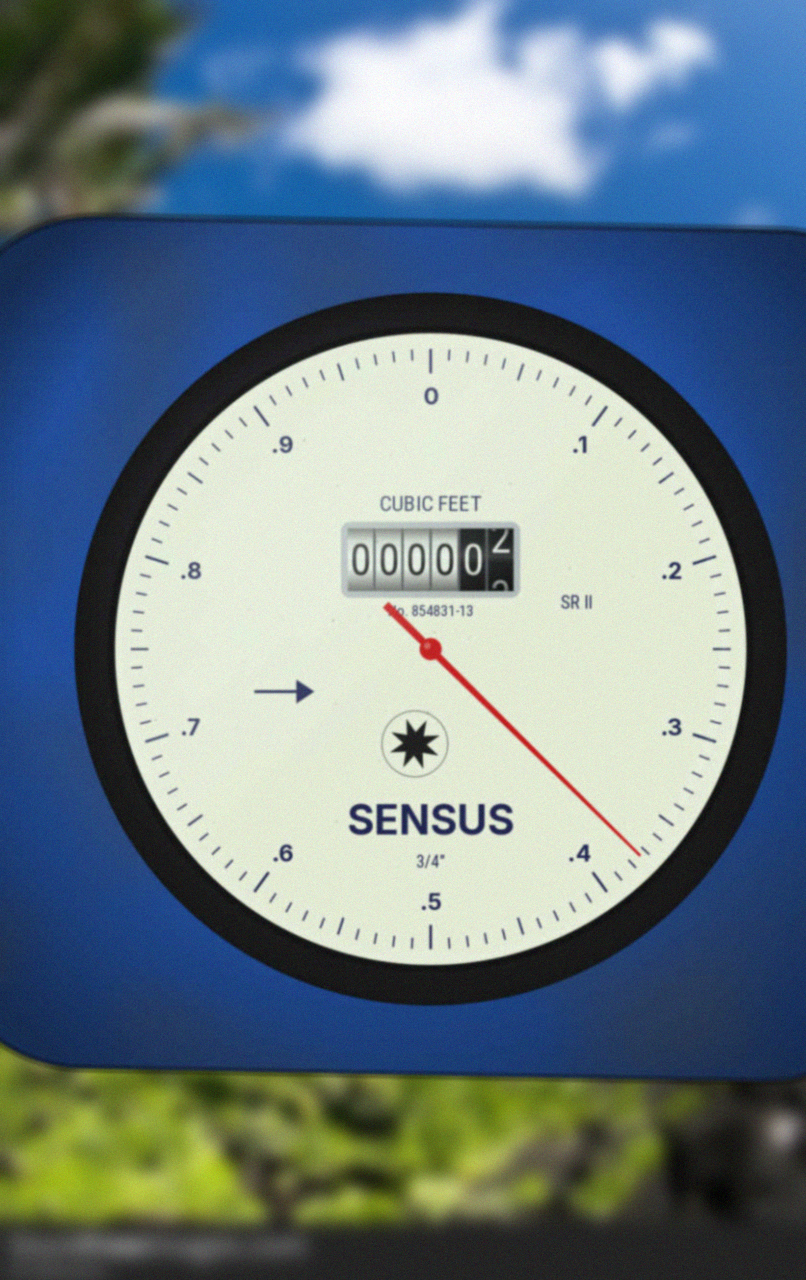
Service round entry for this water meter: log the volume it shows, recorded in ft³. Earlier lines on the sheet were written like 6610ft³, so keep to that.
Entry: 2.37ft³
